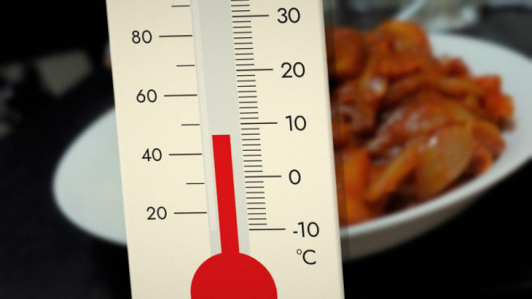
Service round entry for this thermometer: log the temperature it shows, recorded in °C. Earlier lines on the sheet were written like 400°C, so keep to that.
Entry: 8°C
